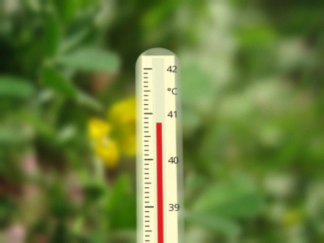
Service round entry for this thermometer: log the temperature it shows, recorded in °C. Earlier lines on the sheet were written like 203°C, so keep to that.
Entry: 40.8°C
